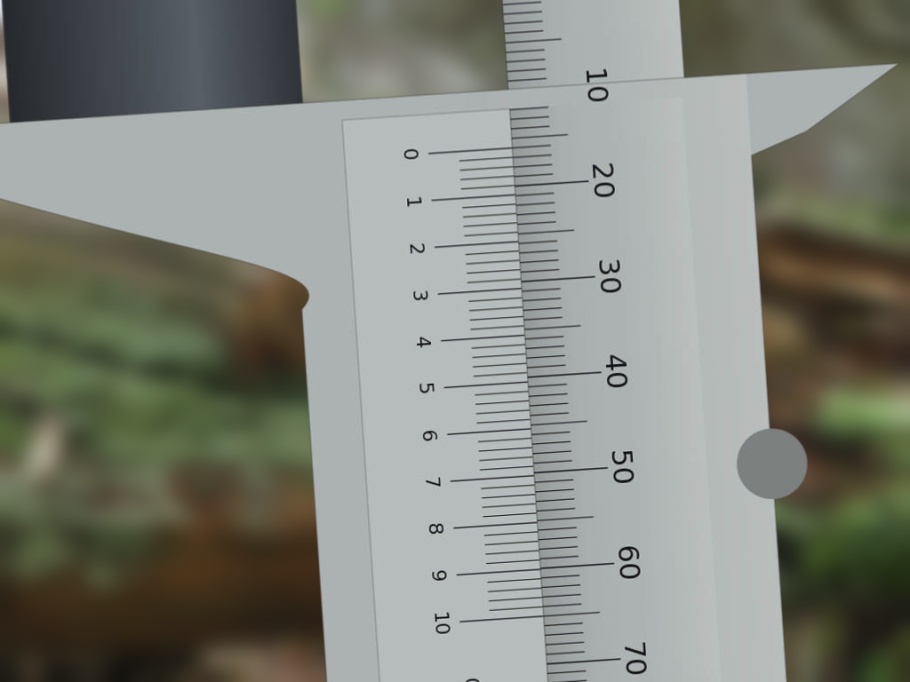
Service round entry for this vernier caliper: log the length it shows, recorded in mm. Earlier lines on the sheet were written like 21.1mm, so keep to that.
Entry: 16.0mm
